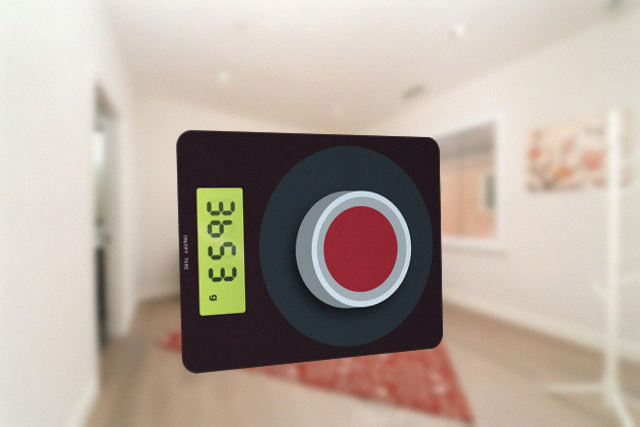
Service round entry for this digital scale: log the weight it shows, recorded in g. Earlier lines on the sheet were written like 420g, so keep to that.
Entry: 3653g
